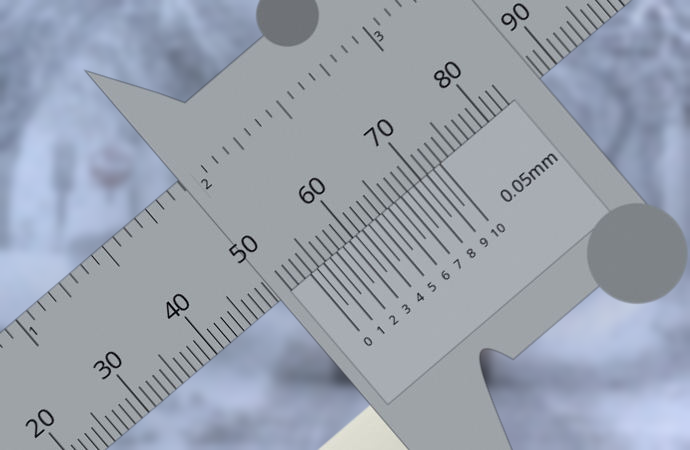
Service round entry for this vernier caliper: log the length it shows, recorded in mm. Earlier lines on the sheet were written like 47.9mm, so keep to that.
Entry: 53.8mm
